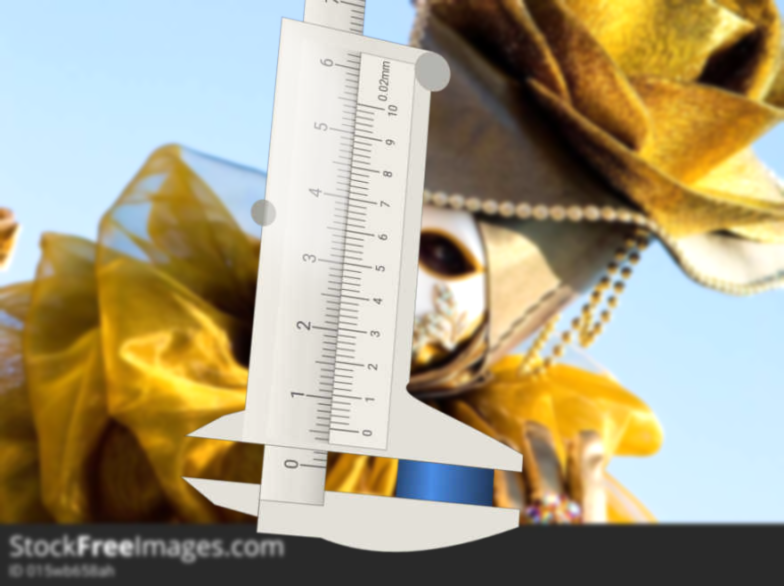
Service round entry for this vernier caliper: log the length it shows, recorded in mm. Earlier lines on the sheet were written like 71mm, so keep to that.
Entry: 5.6mm
